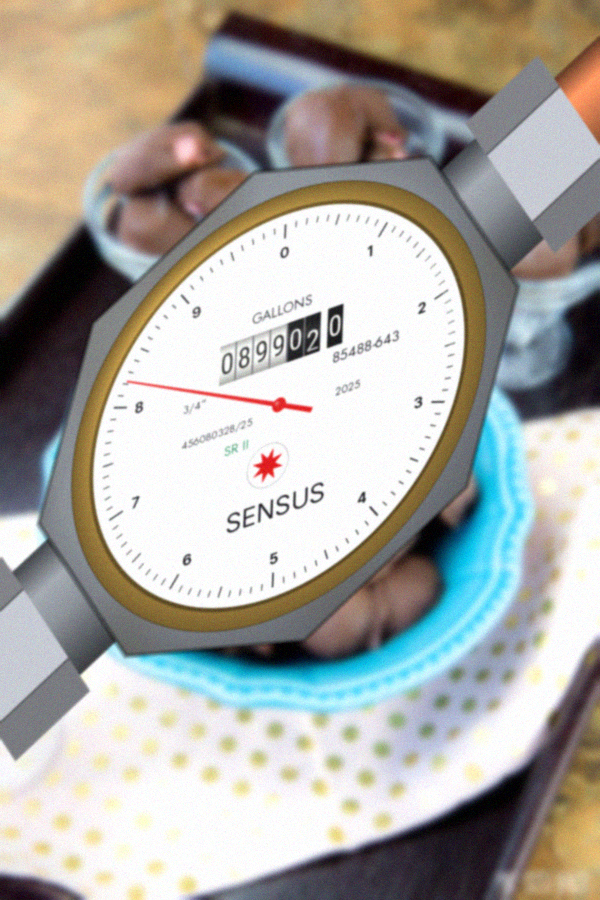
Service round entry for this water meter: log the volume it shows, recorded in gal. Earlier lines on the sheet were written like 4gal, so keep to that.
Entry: 899018.2gal
